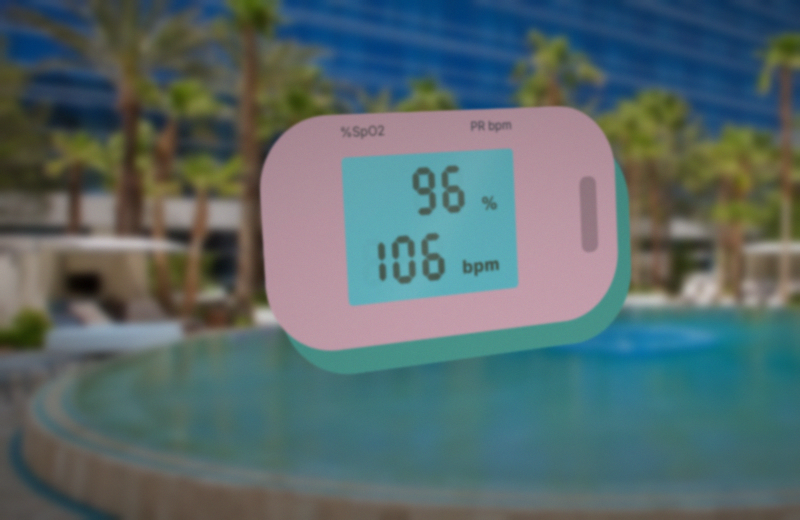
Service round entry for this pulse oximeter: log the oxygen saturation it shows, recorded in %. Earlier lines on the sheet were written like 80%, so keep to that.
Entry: 96%
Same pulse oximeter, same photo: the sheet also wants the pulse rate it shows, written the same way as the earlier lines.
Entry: 106bpm
